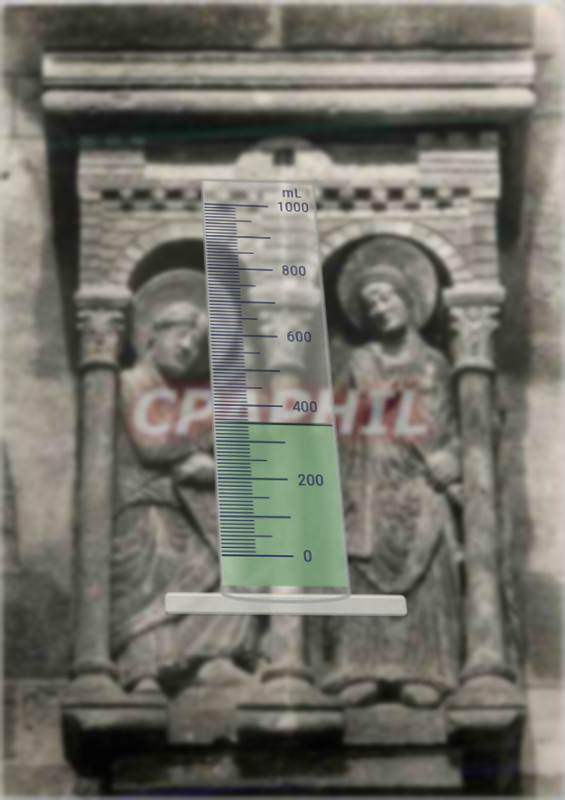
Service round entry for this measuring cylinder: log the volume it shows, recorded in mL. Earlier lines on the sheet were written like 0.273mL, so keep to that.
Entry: 350mL
